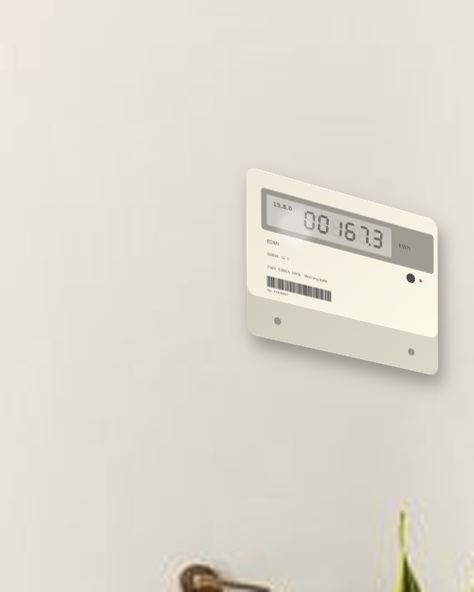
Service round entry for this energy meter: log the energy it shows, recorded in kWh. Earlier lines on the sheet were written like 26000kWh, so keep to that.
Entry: 167.3kWh
